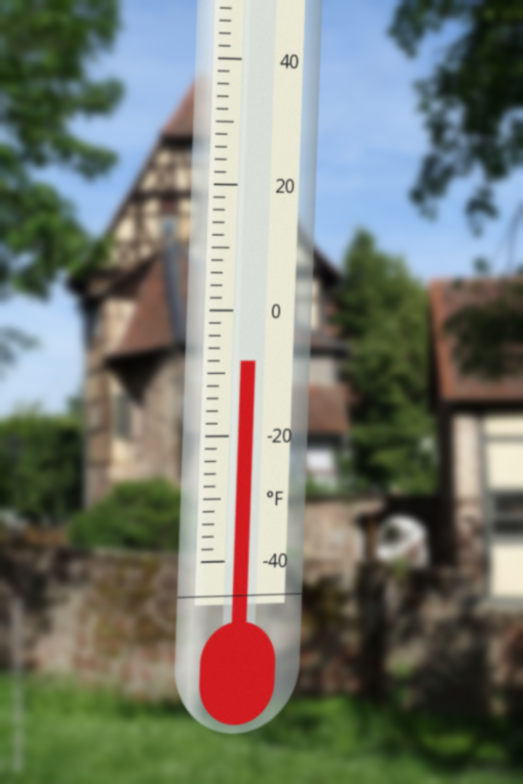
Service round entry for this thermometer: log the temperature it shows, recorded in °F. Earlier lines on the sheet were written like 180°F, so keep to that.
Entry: -8°F
